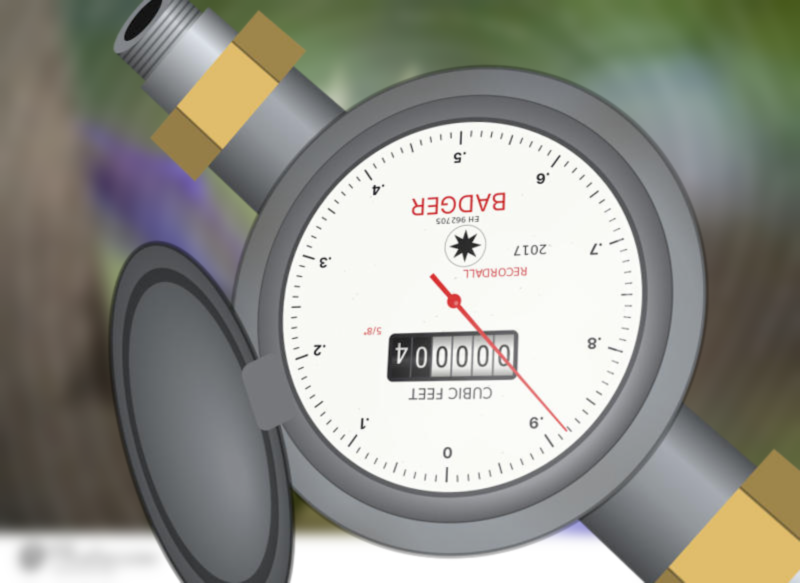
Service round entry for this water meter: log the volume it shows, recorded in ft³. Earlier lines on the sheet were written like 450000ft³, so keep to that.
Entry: 3.88ft³
